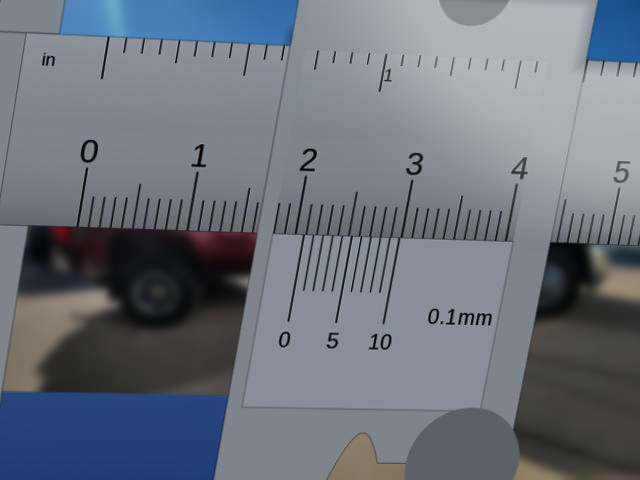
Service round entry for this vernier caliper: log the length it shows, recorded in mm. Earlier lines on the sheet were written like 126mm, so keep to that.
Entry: 20.8mm
